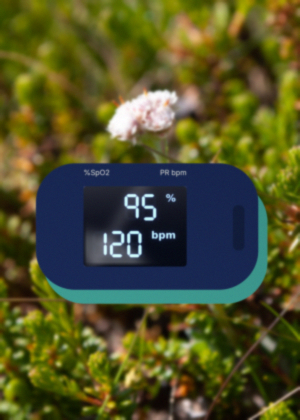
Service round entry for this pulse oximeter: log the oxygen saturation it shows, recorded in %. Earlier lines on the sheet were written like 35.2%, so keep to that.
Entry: 95%
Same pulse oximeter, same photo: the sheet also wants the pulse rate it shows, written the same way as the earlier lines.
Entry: 120bpm
